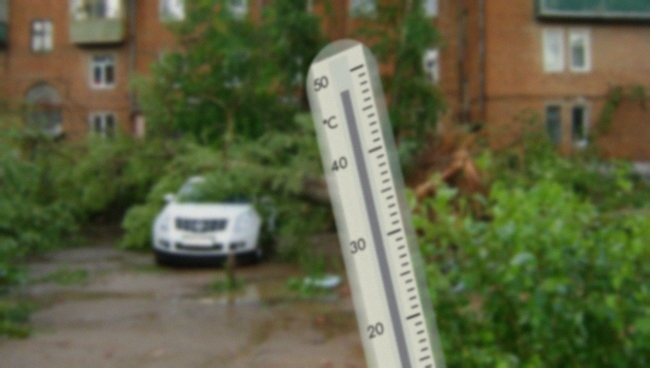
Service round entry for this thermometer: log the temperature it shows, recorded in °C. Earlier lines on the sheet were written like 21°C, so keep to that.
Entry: 48°C
